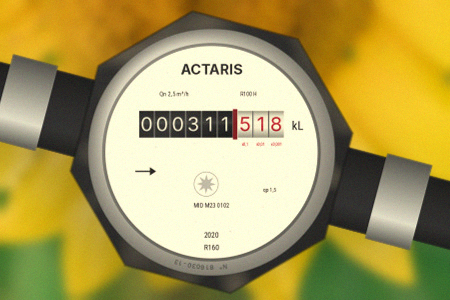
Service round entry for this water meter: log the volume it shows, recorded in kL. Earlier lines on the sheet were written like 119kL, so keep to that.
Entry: 311.518kL
